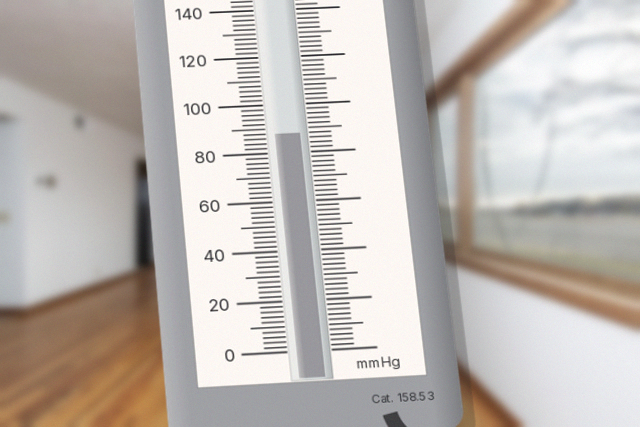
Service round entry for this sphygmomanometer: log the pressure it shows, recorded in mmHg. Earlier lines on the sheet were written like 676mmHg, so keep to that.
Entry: 88mmHg
